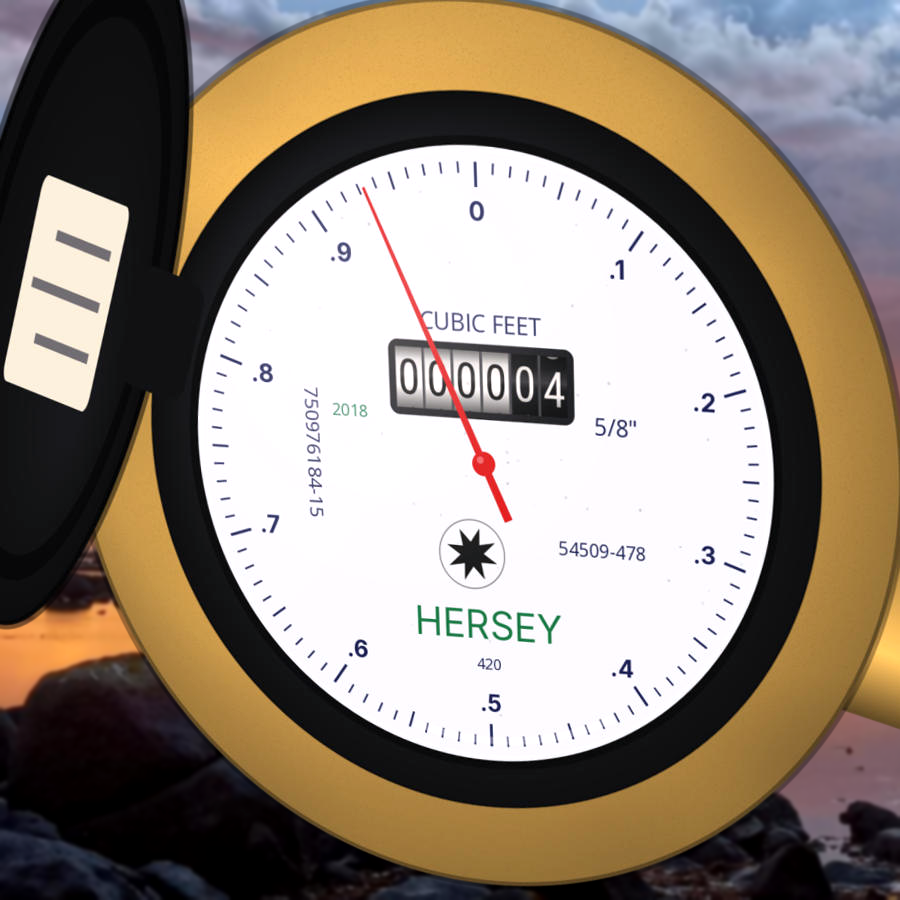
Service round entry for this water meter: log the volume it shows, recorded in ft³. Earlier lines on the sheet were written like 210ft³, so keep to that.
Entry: 3.93ft³
